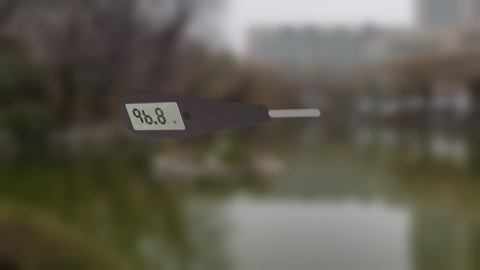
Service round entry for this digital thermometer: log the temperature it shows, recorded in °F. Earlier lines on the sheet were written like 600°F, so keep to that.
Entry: 96.8°F
